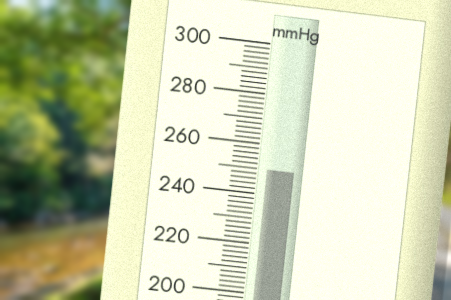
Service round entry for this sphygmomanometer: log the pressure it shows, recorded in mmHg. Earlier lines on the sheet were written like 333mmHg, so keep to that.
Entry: 250mmHg
